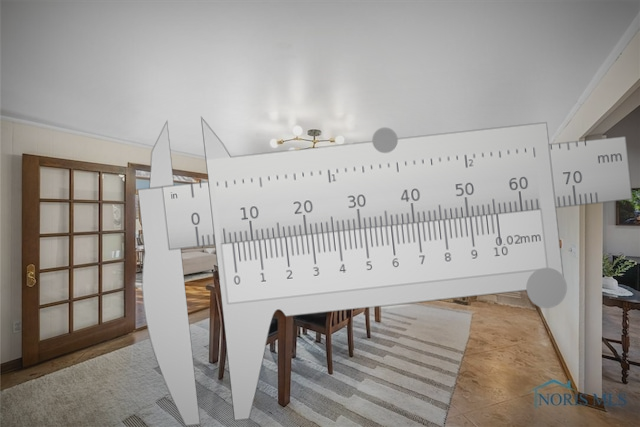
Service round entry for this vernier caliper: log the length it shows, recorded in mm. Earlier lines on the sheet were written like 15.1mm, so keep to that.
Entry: 6.4mm
